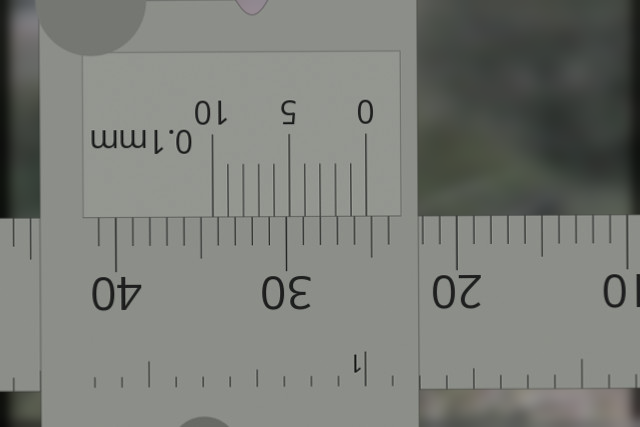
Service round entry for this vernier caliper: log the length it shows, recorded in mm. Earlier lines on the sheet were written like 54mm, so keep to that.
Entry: 25.3mm
